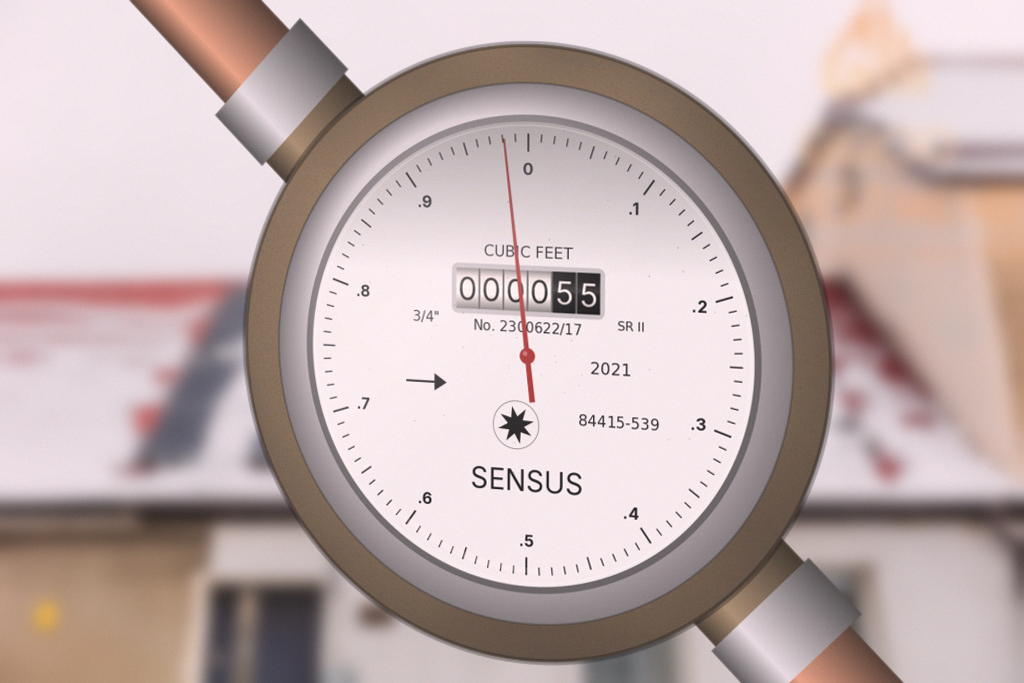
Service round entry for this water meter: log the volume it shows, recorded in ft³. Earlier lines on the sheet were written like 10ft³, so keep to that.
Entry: 54.98ft³
